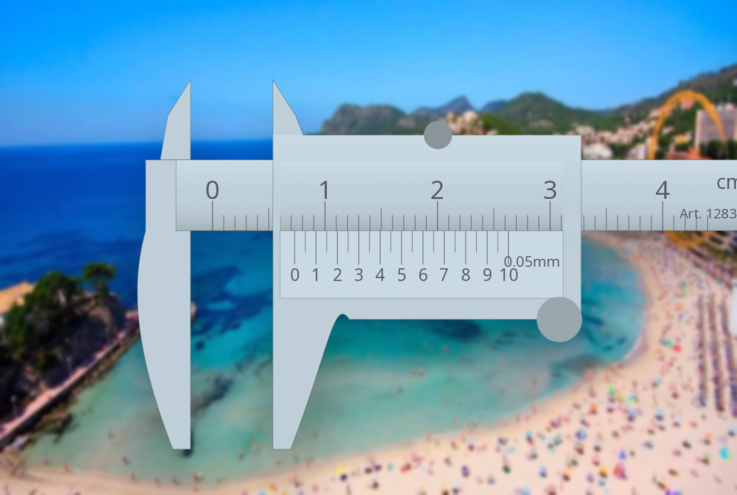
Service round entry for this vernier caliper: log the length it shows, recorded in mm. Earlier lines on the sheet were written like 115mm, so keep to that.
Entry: 7.3mm
